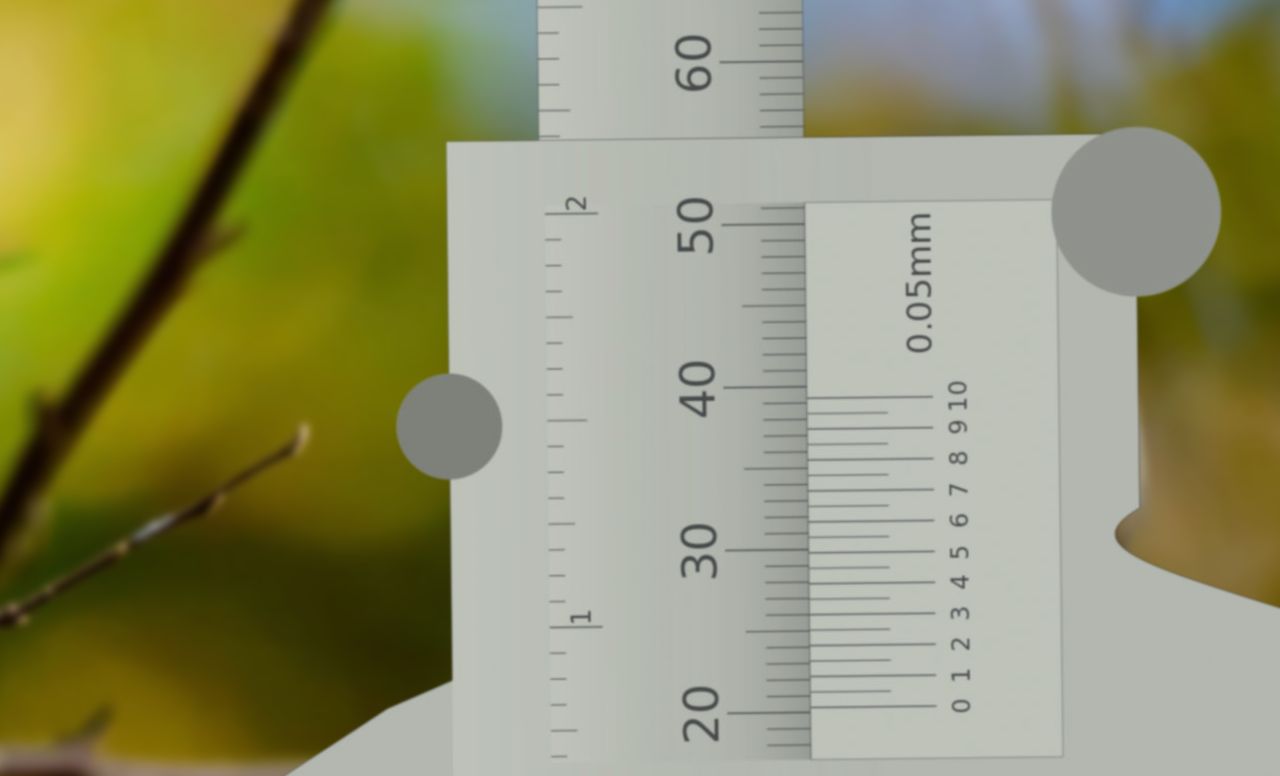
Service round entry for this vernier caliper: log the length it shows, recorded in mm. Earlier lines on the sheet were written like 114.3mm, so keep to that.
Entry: 20.3mm
